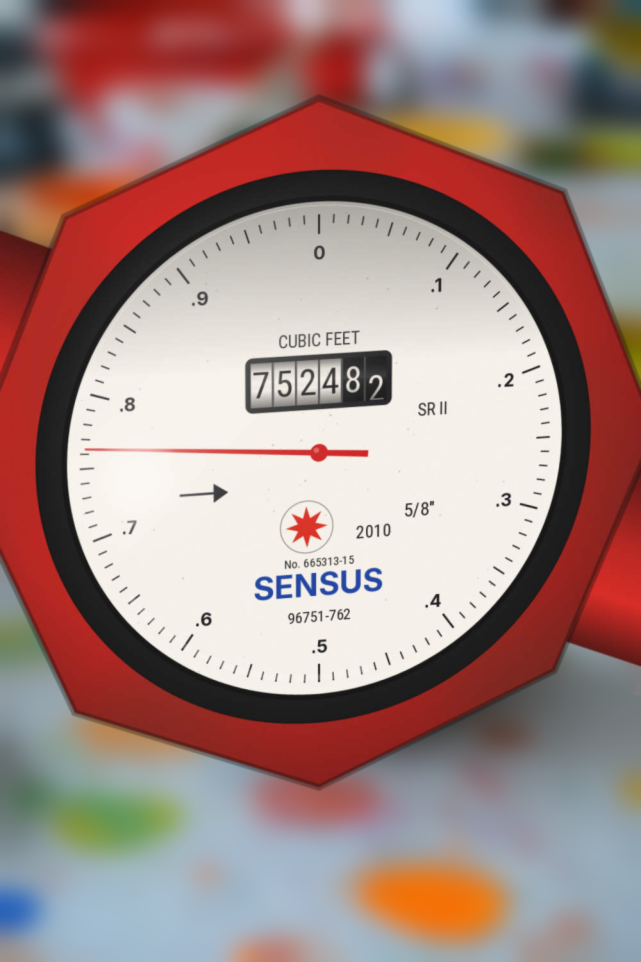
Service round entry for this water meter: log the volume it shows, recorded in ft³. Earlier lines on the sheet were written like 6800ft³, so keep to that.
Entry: 752481.76ft³
